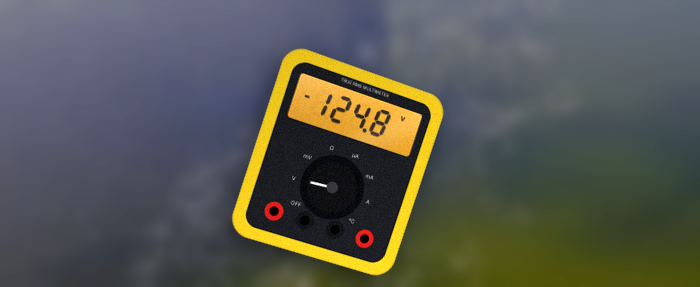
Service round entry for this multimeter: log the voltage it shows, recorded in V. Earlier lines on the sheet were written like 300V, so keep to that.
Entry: -124.8V
